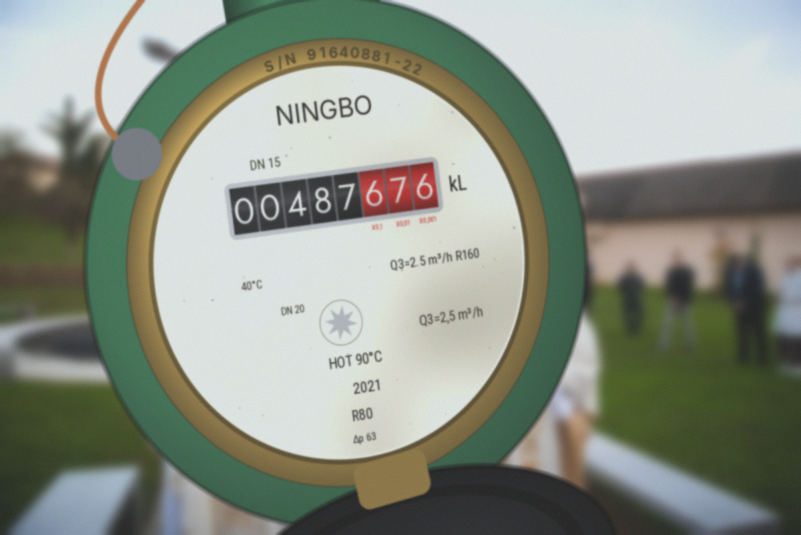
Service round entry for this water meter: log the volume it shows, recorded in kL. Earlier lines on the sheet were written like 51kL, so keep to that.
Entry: 487.676kL
